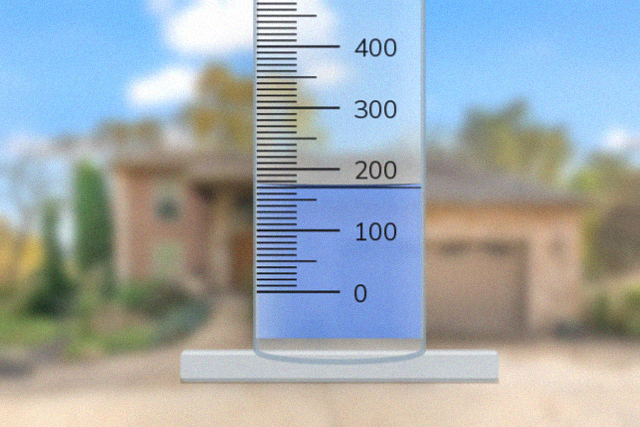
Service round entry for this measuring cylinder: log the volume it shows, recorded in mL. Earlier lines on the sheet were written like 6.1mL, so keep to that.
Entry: 170mL
